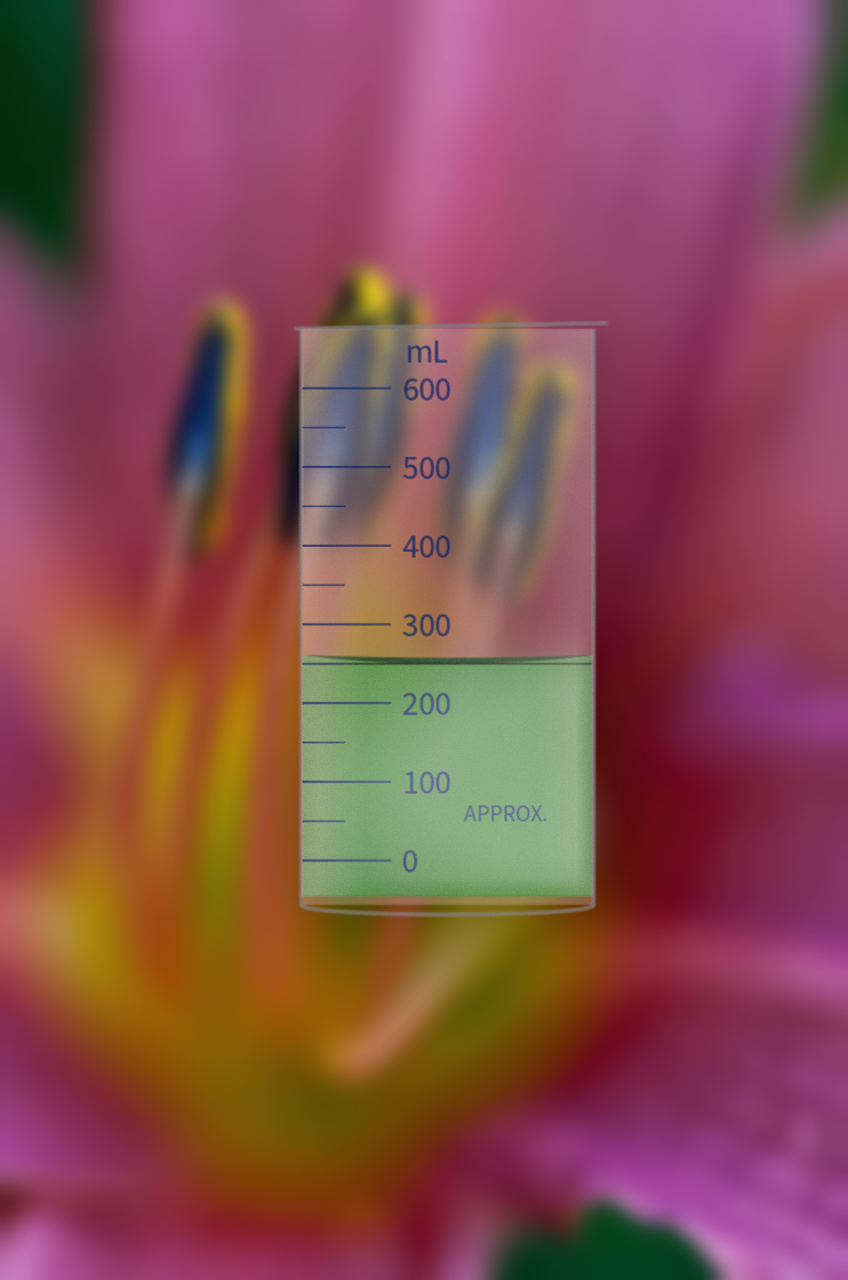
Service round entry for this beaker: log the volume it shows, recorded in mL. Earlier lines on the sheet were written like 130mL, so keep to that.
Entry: 250mL
